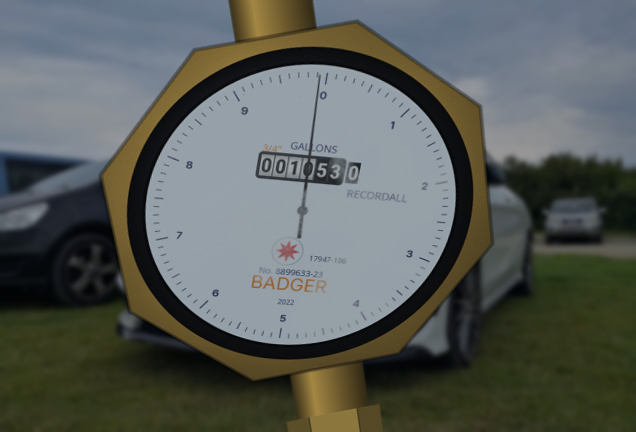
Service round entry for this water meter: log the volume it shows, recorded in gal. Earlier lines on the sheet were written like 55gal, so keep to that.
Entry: 10529.9gal
